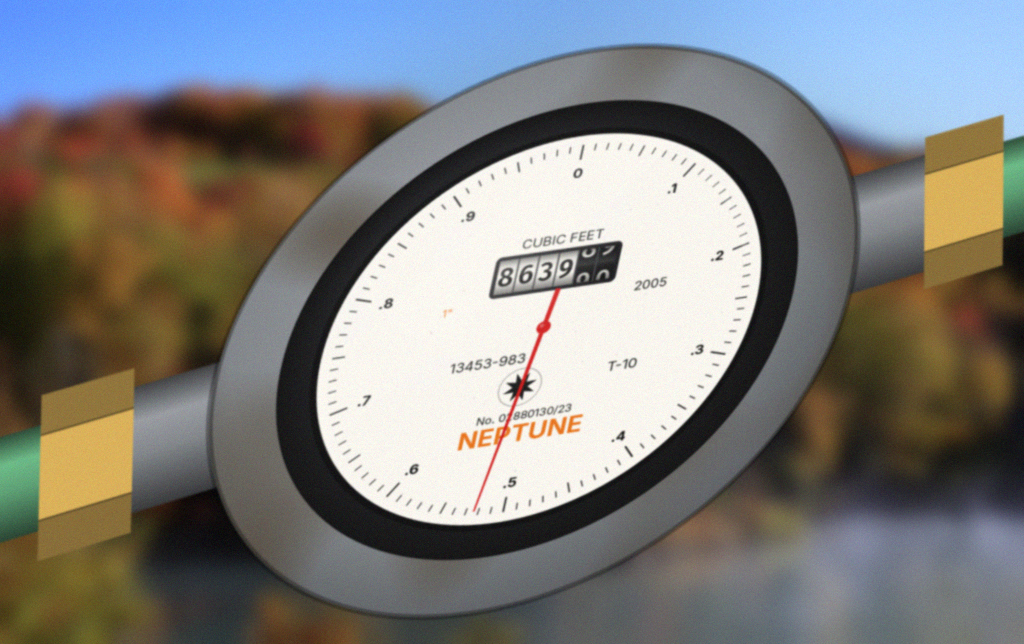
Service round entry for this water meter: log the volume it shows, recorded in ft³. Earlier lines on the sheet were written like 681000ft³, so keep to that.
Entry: 863989.52ft³
